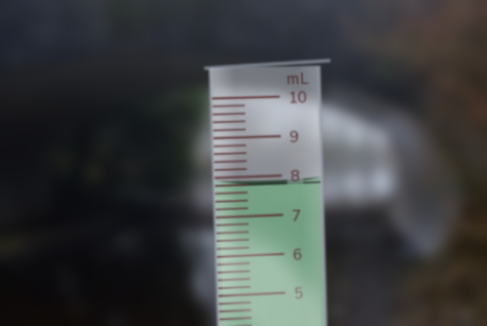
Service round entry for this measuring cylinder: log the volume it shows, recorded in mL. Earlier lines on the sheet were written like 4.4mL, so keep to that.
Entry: 7.8mL
